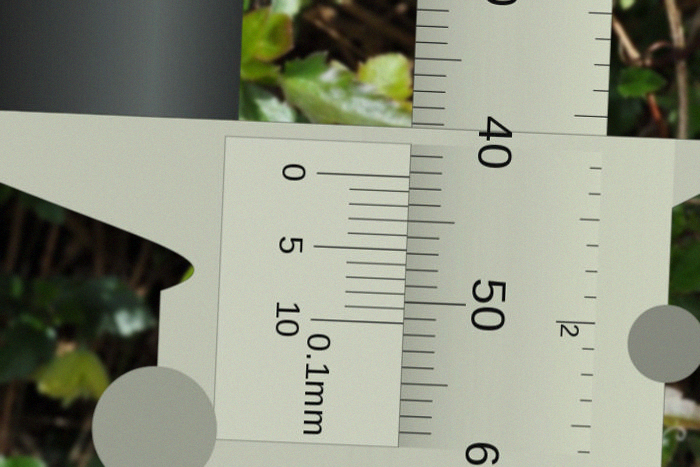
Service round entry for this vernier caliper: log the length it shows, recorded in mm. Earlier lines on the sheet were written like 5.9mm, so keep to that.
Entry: 42.3mm
